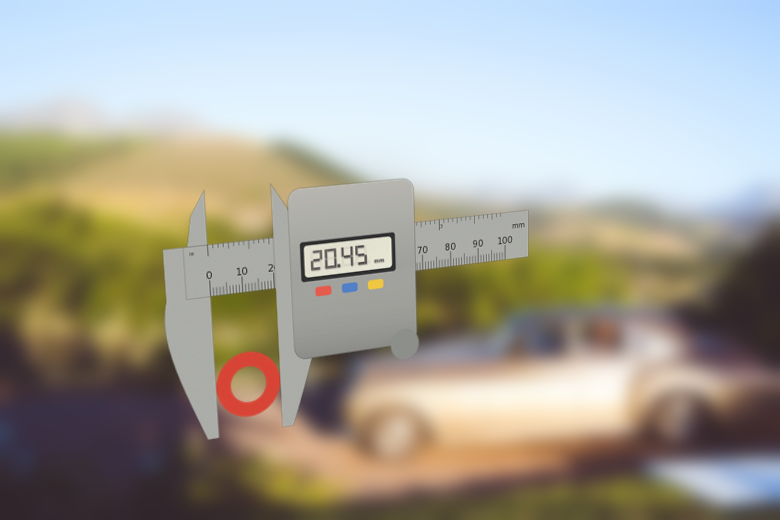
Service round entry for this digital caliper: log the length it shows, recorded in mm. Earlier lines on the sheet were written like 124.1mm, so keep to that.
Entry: 20.45mm
